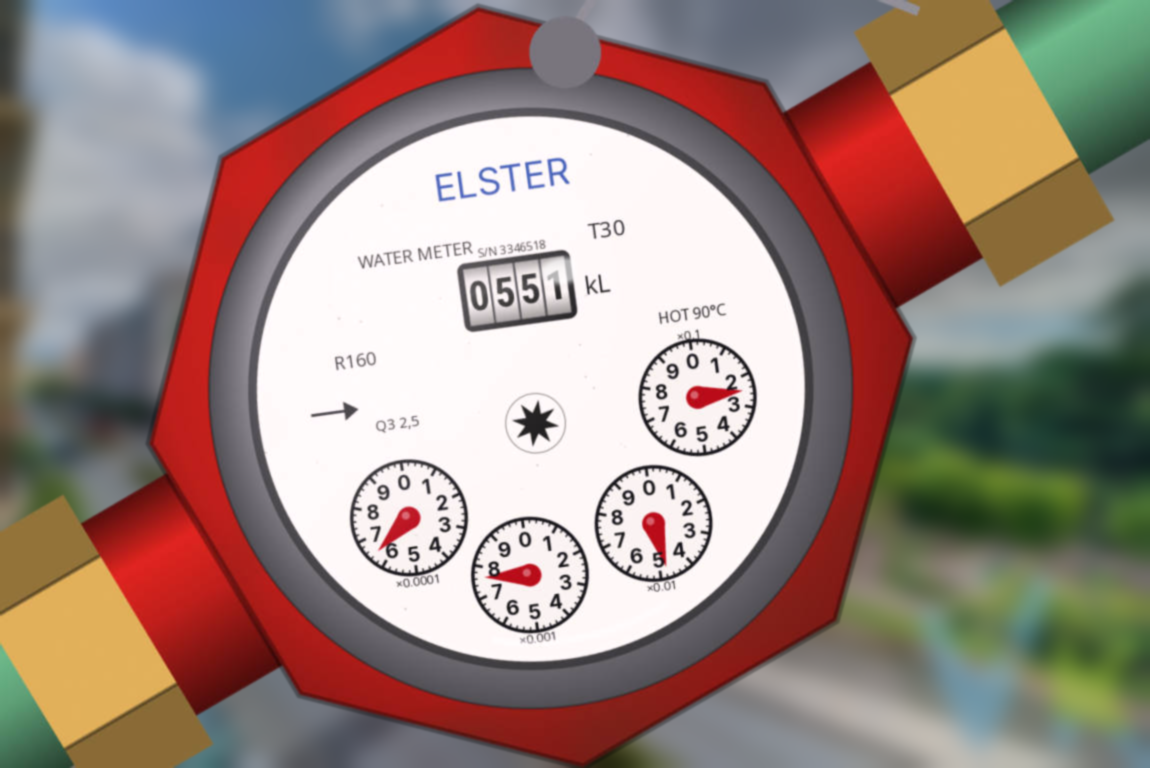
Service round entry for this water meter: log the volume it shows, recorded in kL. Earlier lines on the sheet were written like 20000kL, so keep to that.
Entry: 551.2476kL
